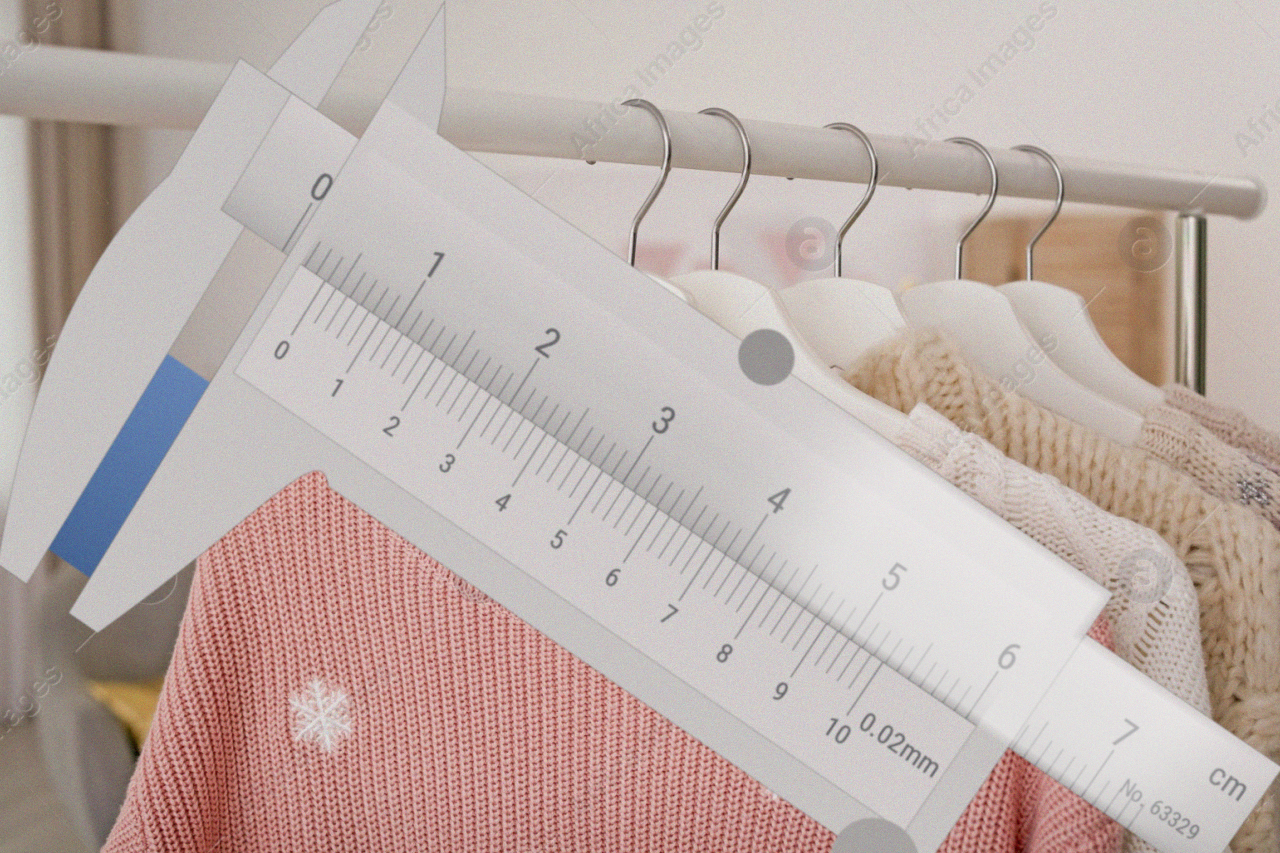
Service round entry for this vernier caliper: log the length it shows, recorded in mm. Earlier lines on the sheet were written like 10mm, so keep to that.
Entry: 3.8mm
